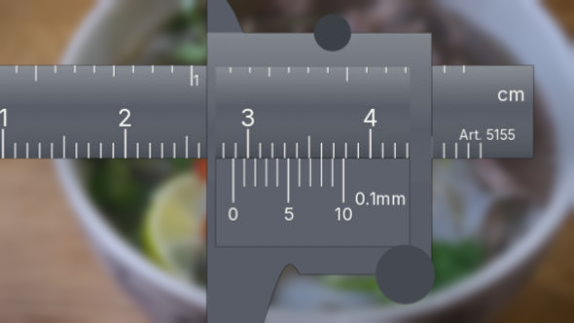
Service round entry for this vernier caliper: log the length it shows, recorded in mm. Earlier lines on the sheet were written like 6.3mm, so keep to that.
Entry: 28.8mm
